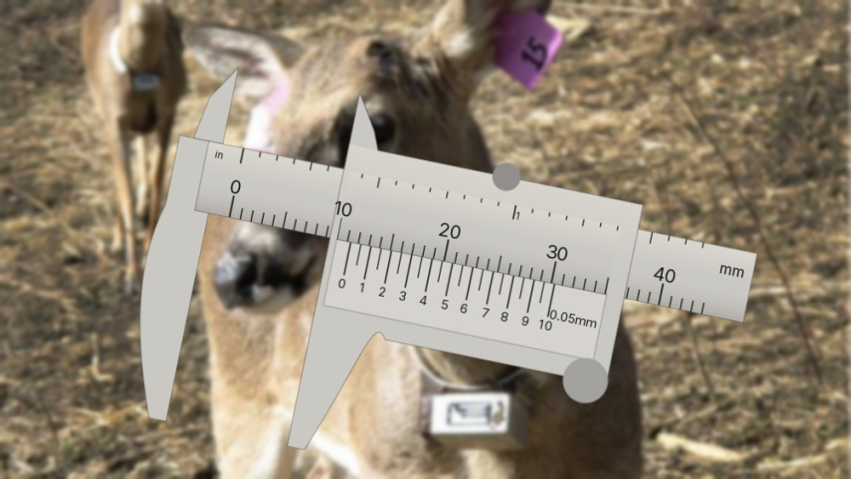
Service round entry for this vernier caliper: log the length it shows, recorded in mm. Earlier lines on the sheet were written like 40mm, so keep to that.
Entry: 11.3mm
